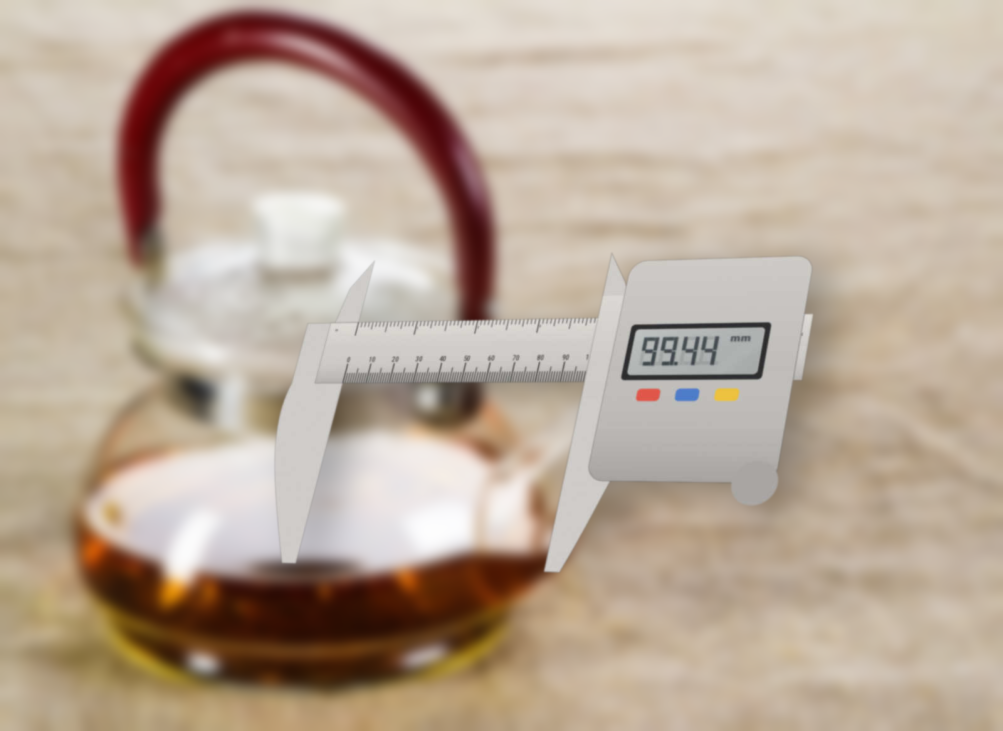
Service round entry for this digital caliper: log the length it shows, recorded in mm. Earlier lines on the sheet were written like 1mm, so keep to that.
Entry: 99.44mm
